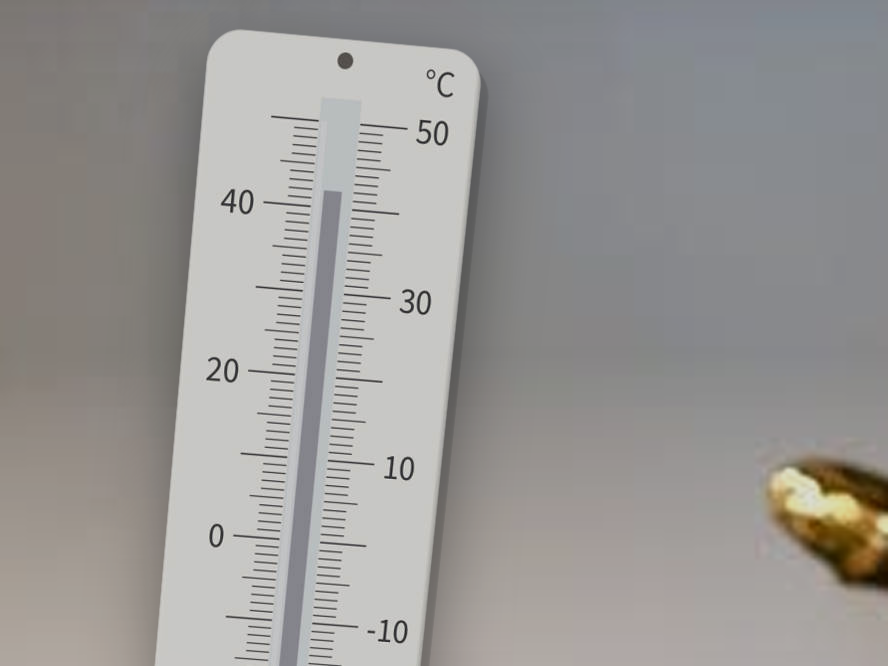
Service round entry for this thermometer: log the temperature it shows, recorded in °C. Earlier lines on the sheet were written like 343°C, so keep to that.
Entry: 42°C
